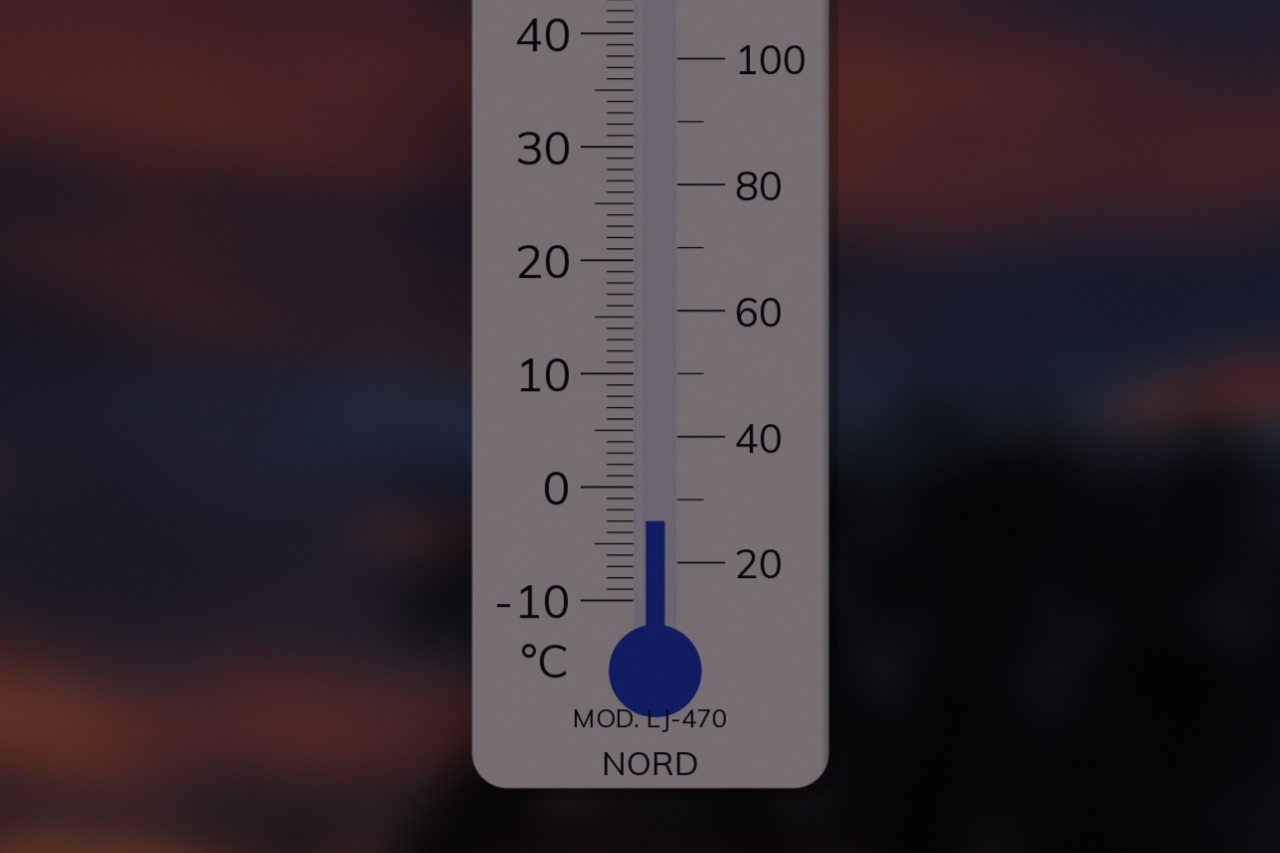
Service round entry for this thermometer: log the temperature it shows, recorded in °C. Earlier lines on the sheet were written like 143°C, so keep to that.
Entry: -3°C
